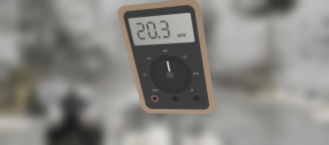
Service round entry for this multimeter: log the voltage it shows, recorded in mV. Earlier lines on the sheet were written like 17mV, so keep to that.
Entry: 20.3mV
